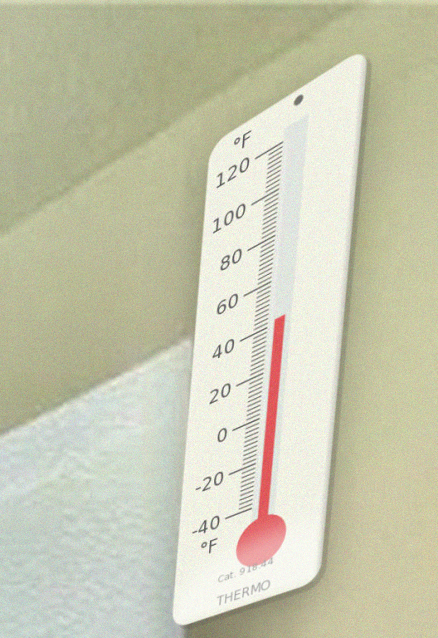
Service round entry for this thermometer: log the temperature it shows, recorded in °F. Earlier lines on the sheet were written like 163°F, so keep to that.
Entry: 42°F
